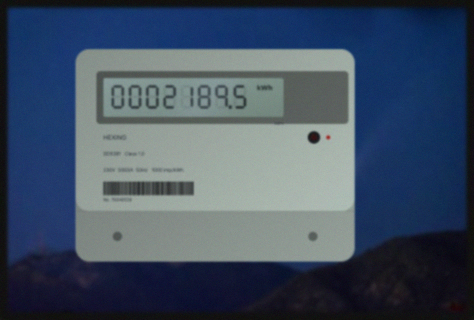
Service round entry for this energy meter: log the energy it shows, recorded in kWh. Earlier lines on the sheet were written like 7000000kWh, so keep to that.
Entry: 2189.5kWh
